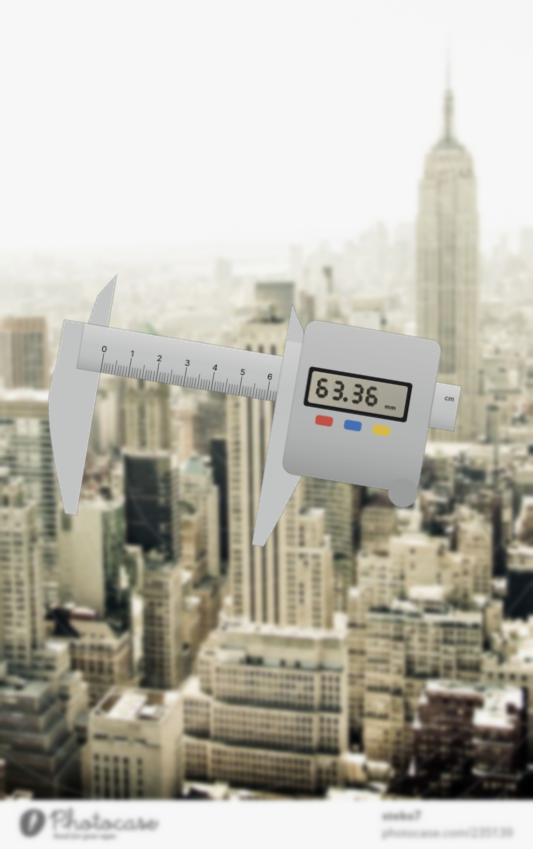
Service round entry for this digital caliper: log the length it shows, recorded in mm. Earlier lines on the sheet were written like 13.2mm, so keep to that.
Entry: 63.36mm
